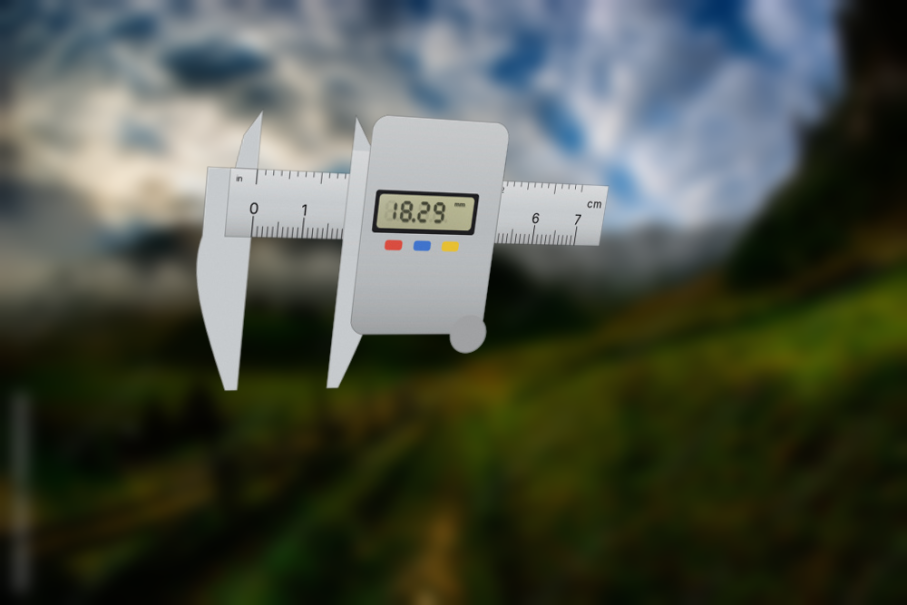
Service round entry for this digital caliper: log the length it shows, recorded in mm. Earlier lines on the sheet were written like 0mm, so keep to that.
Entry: 18.29mm
